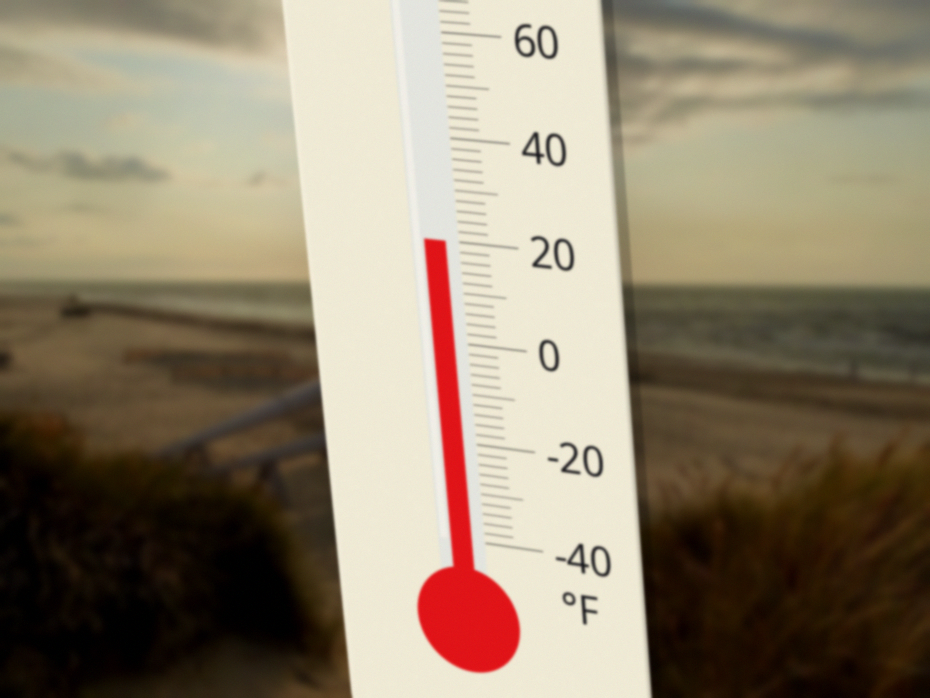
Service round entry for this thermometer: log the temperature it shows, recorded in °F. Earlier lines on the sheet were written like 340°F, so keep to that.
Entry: 20°F
